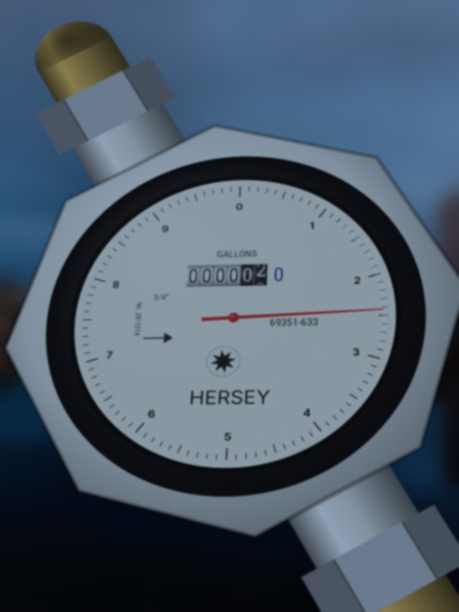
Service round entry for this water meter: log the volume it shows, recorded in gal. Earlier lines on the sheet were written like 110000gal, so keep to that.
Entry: 22.4gal
